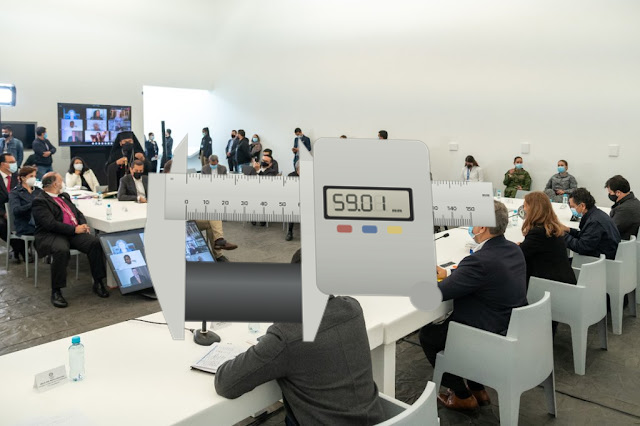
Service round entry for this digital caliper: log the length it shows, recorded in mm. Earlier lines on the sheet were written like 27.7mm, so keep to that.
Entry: 59.01mm
